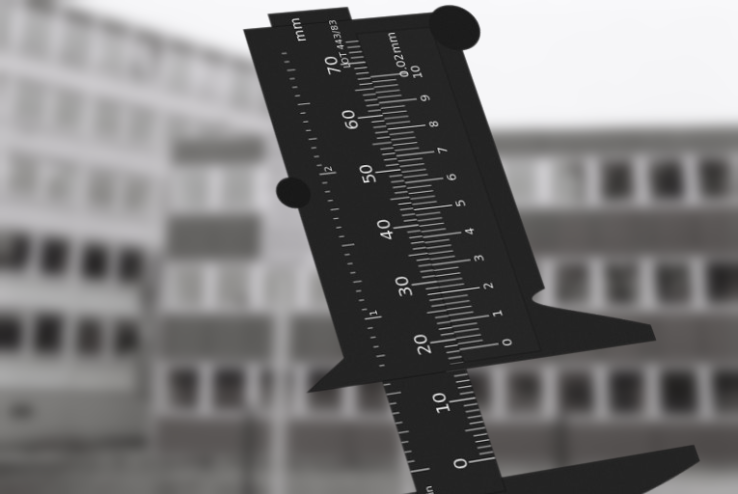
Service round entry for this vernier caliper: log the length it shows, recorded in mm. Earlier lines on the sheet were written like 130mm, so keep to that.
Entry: 18.2mm
